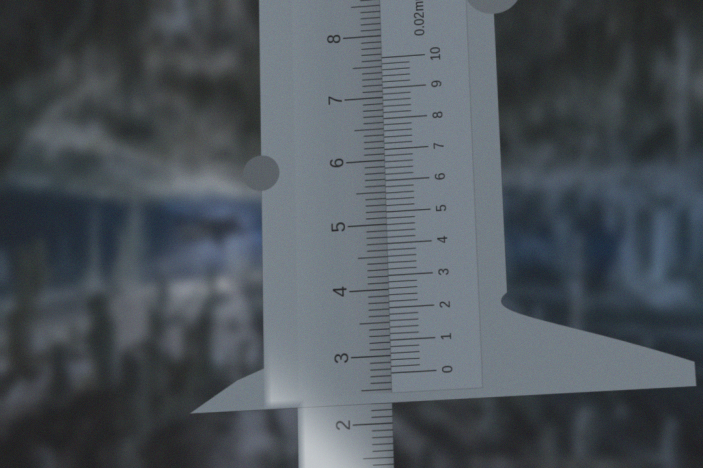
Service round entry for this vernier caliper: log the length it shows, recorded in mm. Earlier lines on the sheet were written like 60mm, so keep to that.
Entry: 27.4mm
